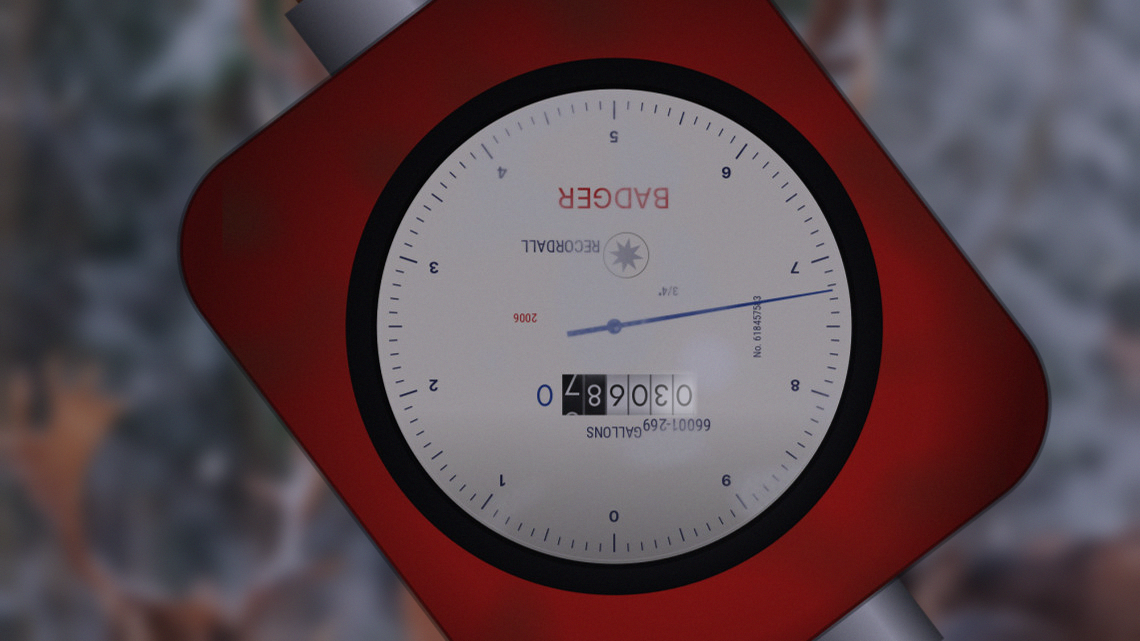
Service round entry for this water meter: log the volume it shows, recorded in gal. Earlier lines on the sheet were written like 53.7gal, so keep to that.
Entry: 306867.2gal
